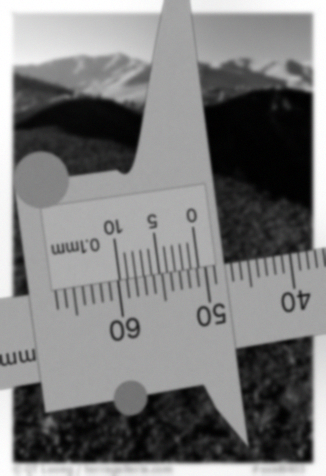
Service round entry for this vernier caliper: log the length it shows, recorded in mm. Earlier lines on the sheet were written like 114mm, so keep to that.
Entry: 50.8mm
